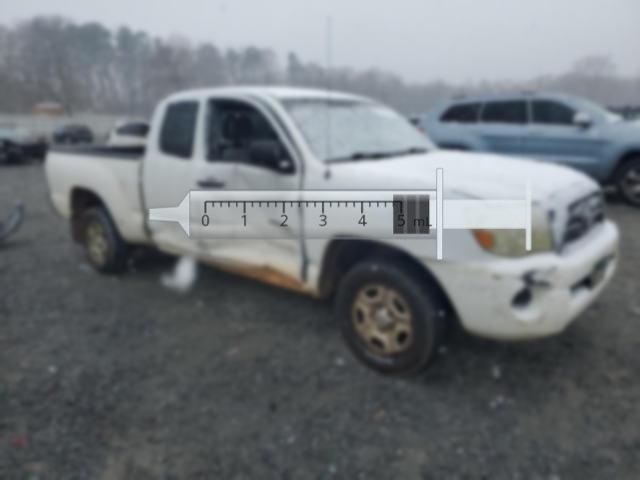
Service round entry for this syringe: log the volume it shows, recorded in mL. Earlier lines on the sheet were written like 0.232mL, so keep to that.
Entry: 4.8mL
